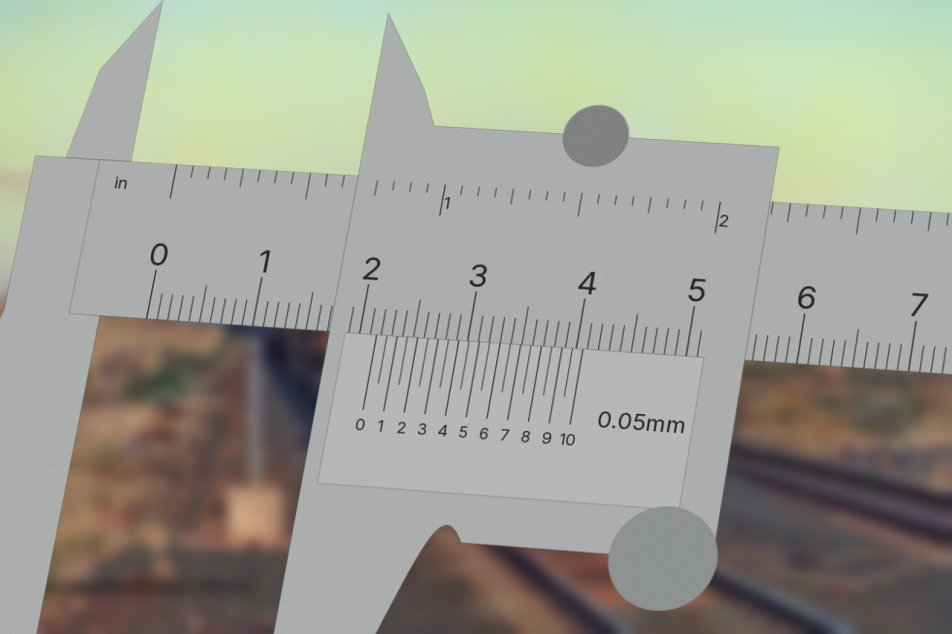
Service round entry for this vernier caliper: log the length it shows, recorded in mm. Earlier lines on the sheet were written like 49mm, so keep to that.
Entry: 21.6mm
